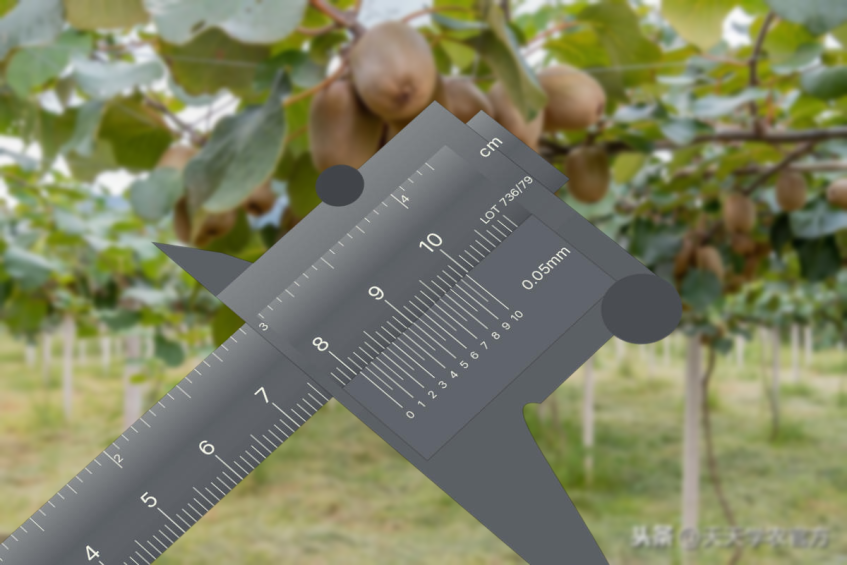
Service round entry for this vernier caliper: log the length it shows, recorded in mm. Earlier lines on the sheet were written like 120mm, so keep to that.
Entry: 80.6mm
